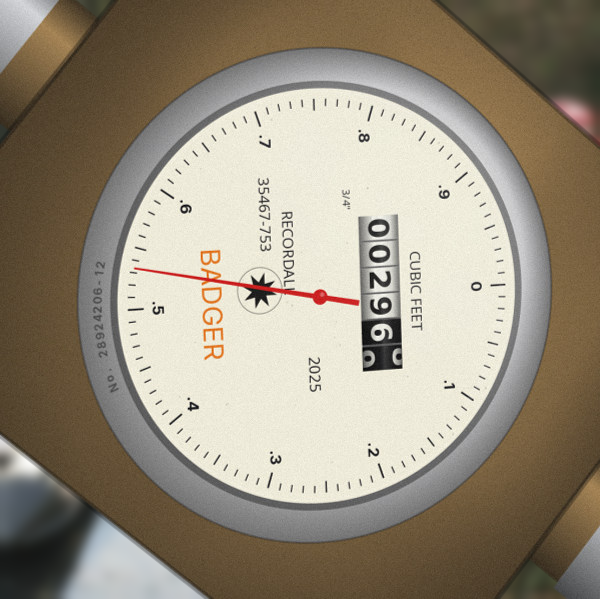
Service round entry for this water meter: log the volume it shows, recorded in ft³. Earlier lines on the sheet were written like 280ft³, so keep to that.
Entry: 2968.53ft³
